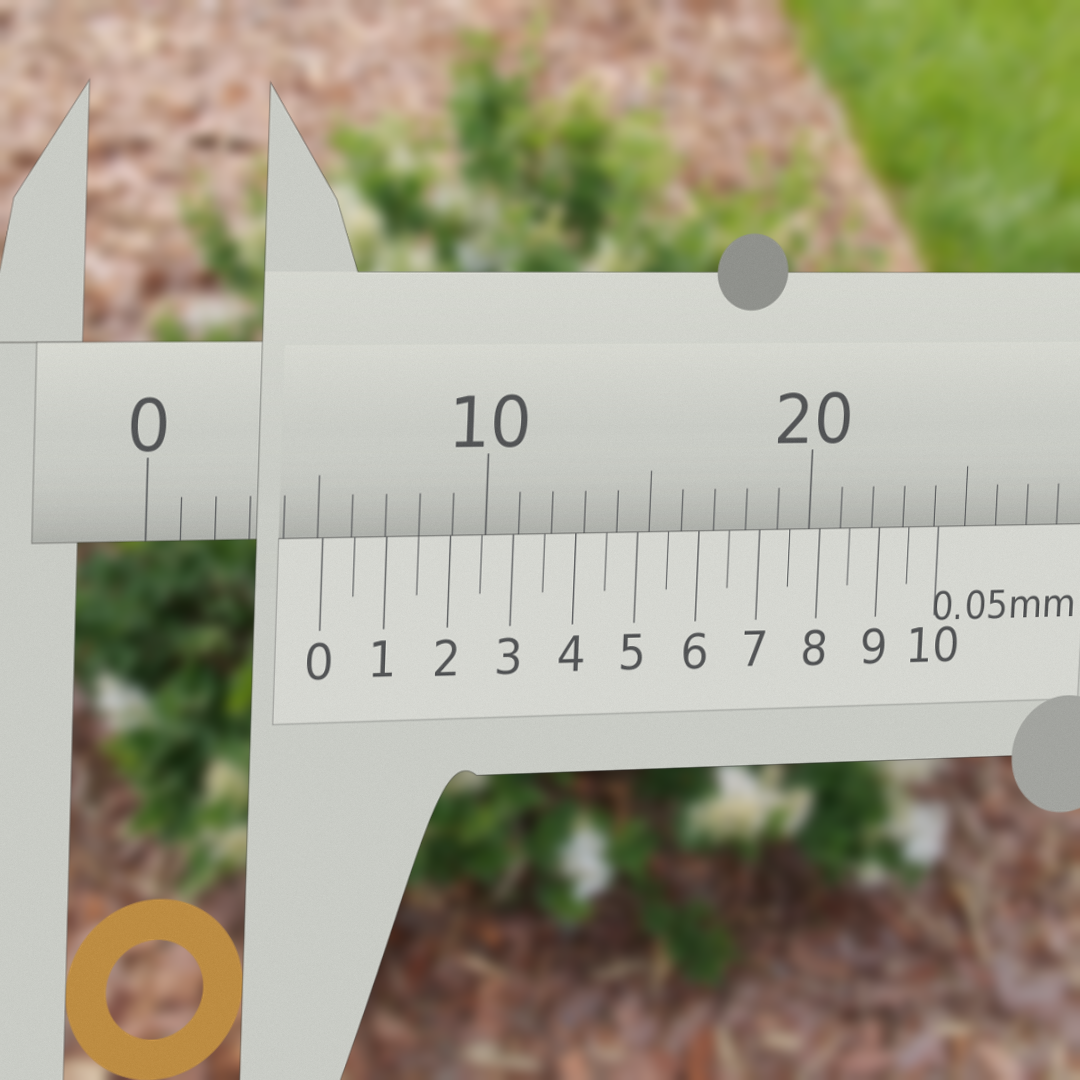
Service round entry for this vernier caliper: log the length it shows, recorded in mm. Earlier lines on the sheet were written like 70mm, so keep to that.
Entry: 5.15mm
